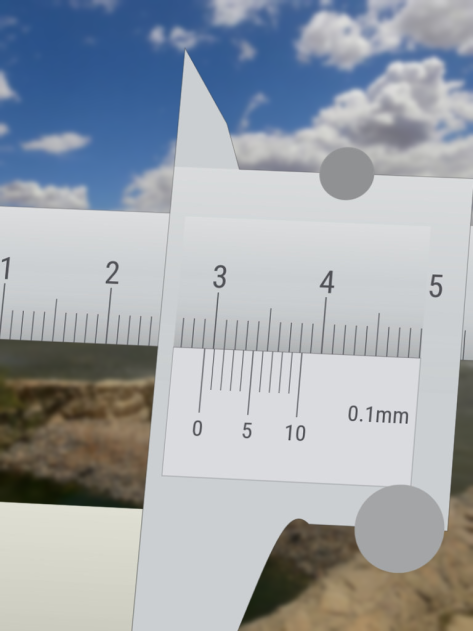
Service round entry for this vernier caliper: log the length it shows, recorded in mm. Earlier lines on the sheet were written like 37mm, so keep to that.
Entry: 29.2mm
